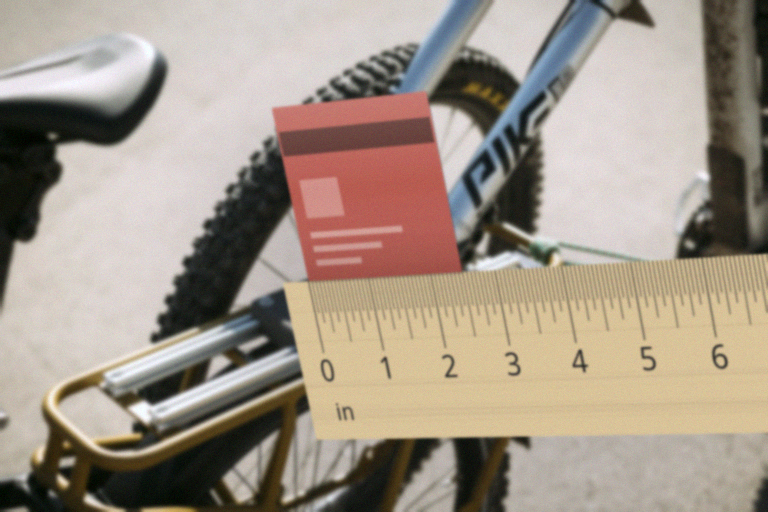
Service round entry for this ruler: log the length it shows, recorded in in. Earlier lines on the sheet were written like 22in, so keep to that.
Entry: 2.5in
